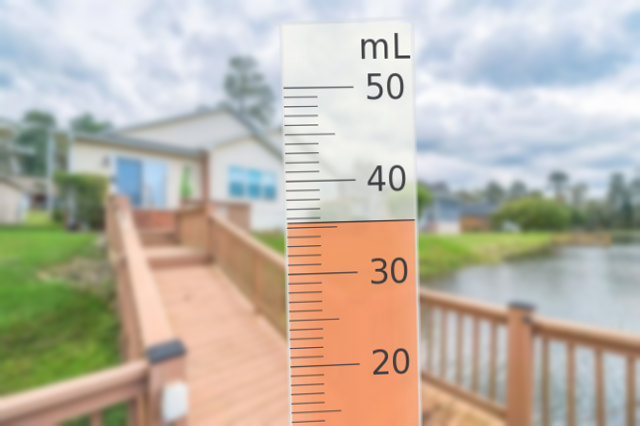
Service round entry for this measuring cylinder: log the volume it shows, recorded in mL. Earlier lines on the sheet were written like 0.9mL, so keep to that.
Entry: 35.5mL
